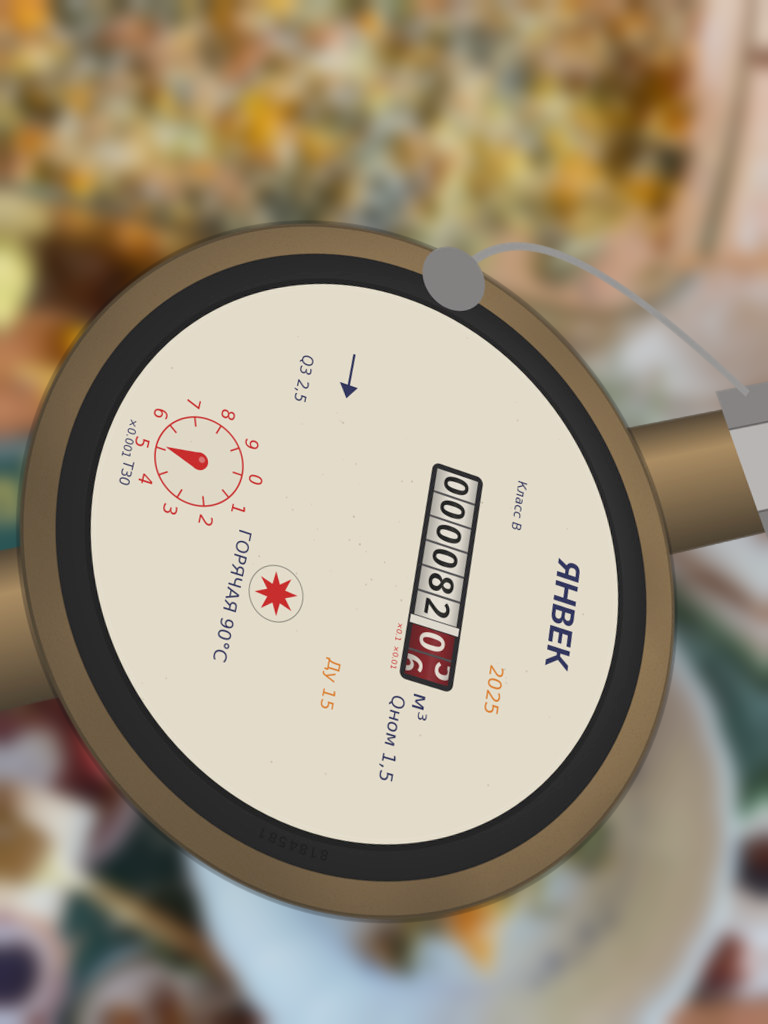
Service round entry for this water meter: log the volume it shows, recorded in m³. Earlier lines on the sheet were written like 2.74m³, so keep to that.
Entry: 82.055m³
